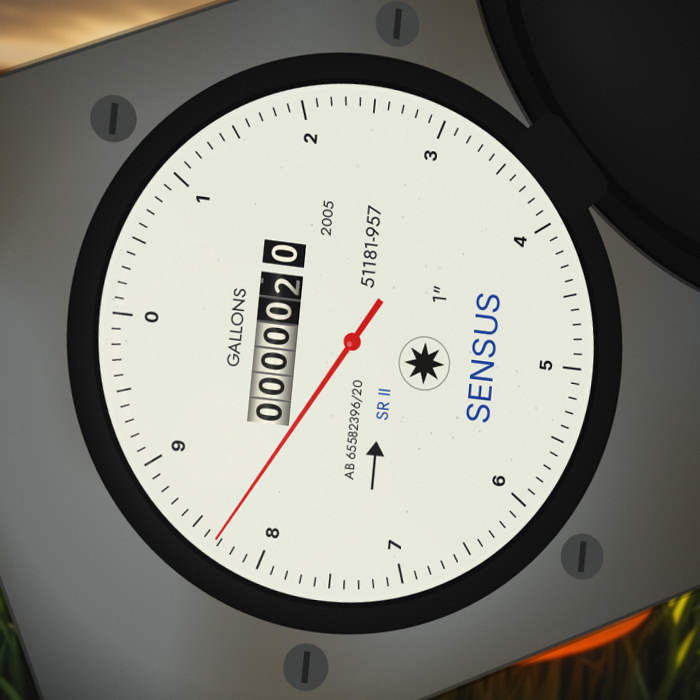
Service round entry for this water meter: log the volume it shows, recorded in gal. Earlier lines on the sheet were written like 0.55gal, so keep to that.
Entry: 18.3gal
